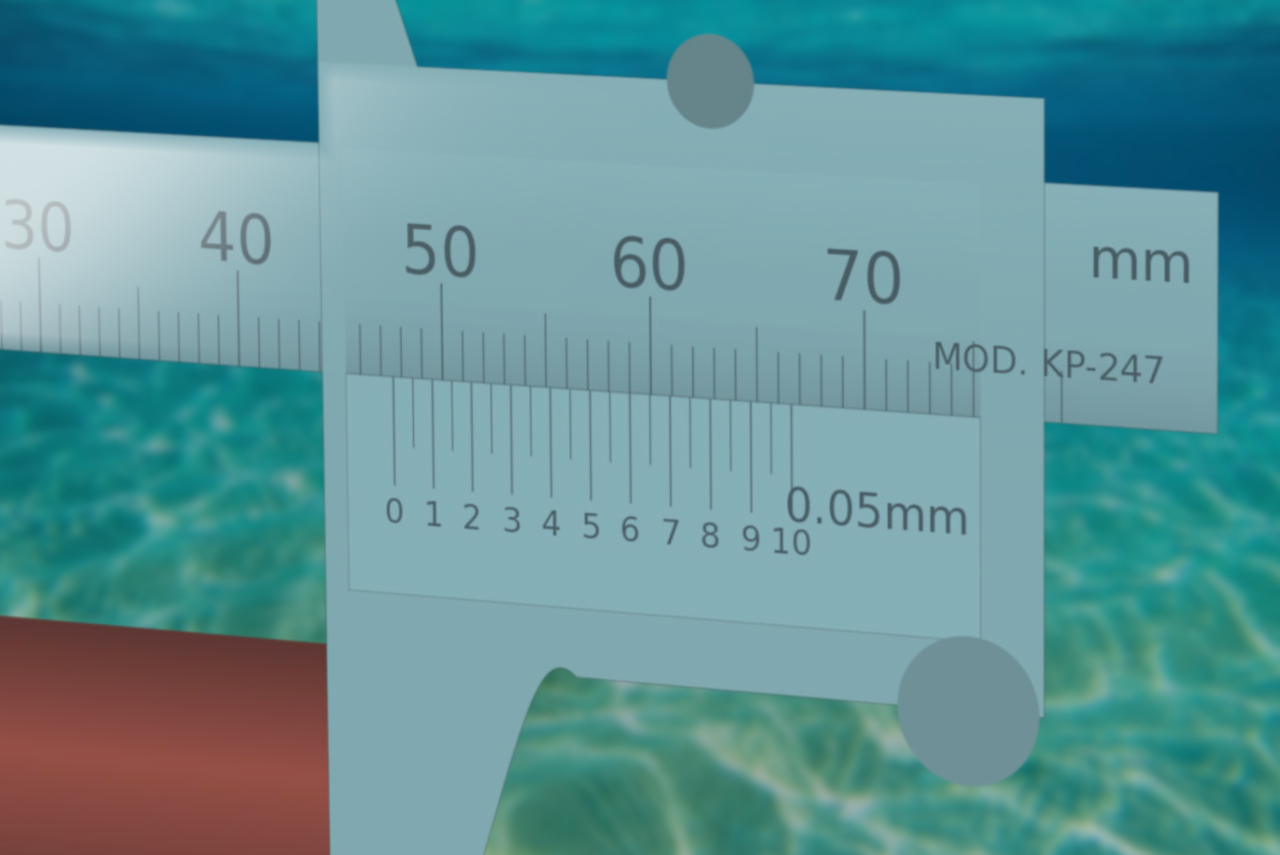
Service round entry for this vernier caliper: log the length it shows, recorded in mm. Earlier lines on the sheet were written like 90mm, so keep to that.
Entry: 47.6mm
